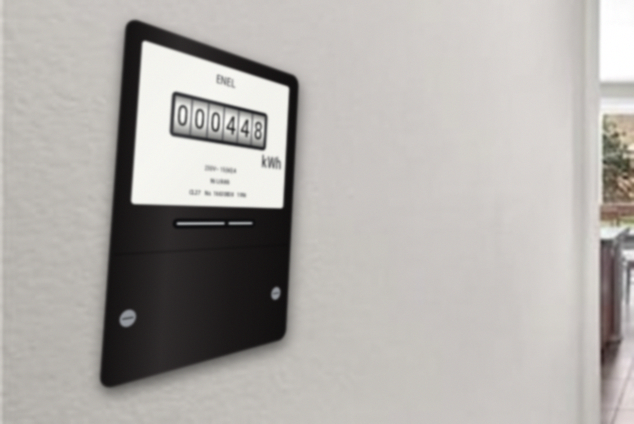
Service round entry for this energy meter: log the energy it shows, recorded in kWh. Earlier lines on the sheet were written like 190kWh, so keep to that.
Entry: 448kWh
